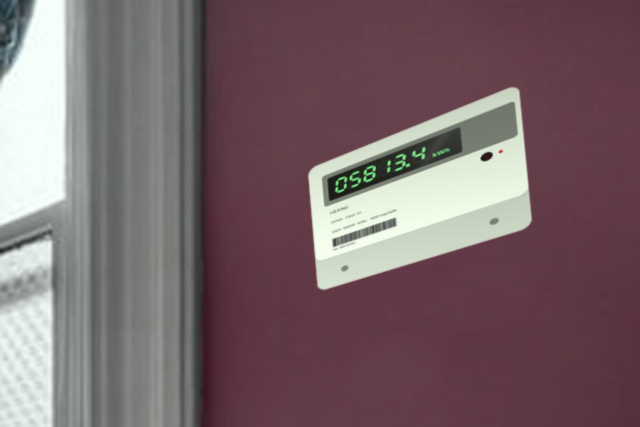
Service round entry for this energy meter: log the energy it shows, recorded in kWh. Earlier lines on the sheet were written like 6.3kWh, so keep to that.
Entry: 5813.4kWh
